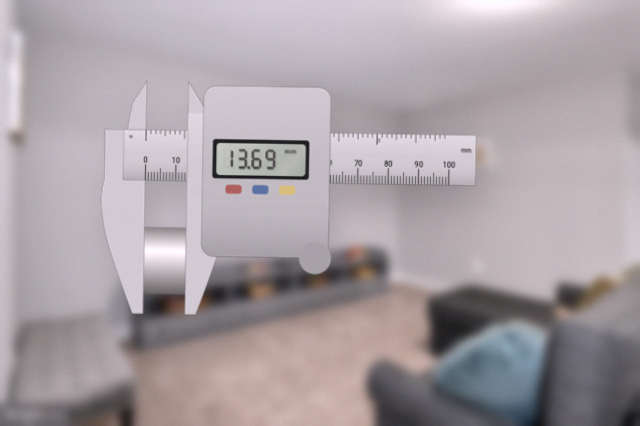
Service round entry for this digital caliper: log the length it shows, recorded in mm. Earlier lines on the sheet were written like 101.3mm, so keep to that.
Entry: 13.69mm
